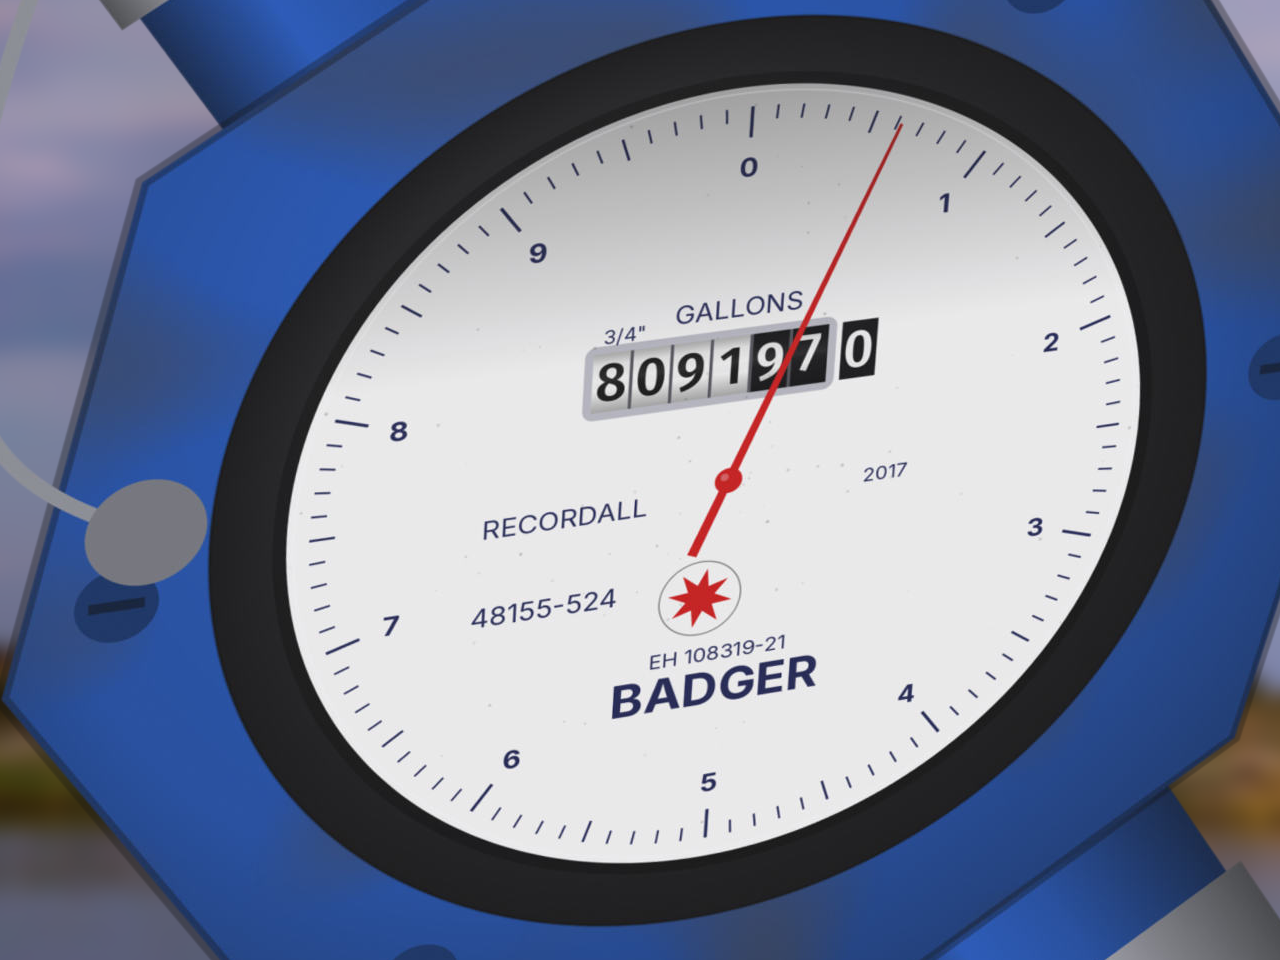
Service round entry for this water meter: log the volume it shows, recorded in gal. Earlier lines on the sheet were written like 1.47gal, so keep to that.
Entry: 8091970.6gal
